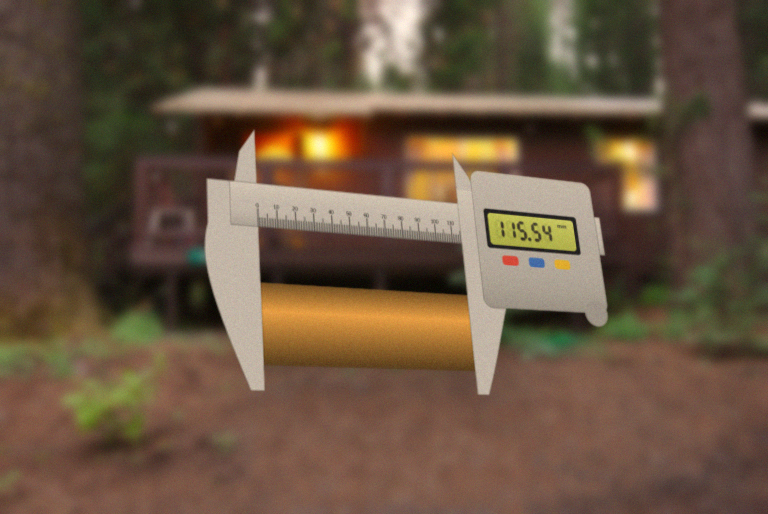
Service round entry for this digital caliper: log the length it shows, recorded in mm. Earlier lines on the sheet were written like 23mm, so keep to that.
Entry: 115.54mm
